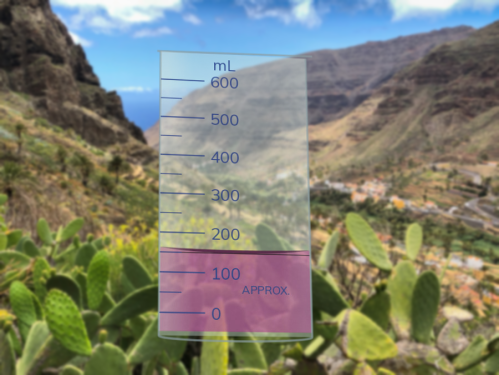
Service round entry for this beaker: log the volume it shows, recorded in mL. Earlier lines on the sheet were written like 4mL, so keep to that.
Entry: 150mL
